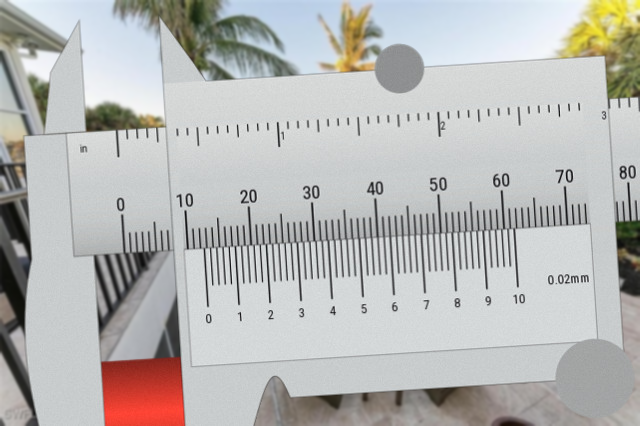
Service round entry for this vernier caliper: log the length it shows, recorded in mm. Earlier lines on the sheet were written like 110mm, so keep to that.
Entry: 12.6mm
